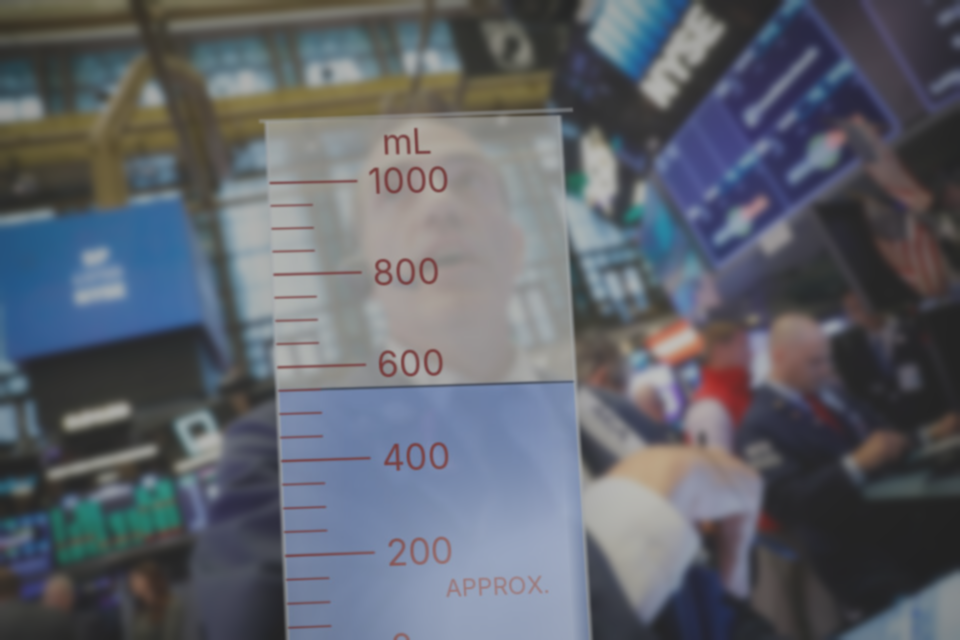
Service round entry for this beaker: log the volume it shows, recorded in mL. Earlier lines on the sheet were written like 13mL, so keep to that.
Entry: 550mL
